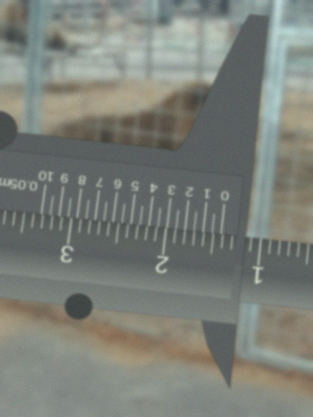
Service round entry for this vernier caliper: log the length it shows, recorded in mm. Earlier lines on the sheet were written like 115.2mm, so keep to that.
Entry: 14.2mm
